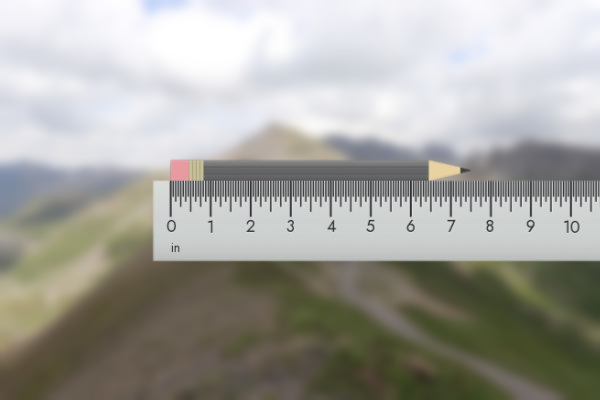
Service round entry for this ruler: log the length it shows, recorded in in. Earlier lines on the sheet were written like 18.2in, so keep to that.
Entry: 7.5in
